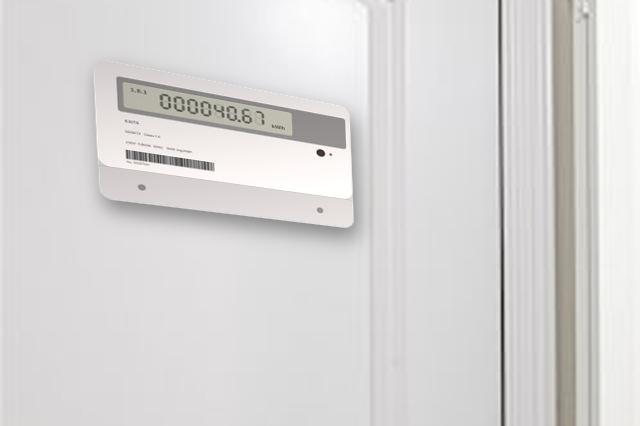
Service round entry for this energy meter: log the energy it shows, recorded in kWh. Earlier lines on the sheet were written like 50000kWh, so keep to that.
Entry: 40.67kWh
